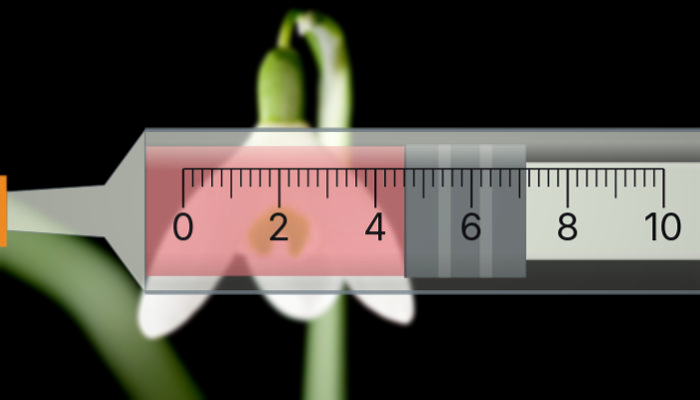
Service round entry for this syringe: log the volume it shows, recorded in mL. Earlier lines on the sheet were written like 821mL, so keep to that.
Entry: 4.6mL
